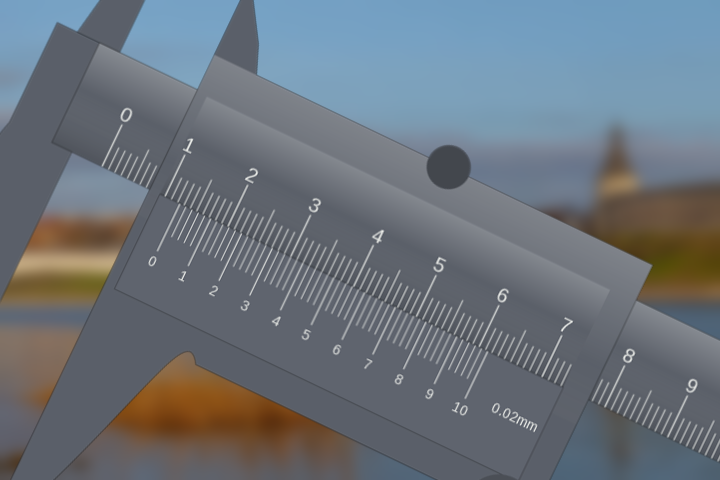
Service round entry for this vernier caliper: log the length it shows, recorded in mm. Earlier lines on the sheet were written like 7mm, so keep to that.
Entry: 12.4mm
